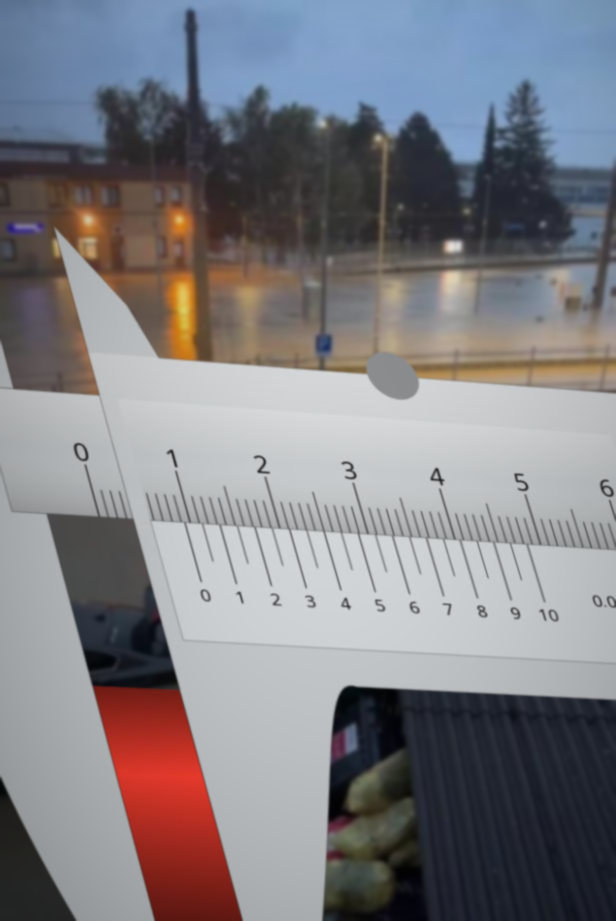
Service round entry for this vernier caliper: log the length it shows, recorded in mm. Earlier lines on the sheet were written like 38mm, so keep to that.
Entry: 9.4mm
